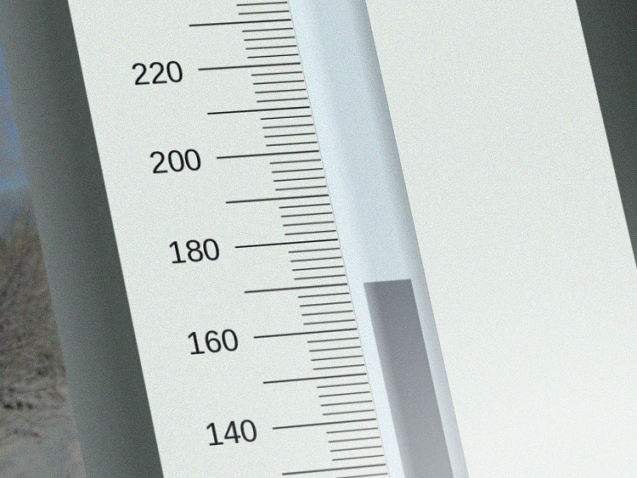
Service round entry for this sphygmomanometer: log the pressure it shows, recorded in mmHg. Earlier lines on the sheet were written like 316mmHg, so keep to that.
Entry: 170mmHg
